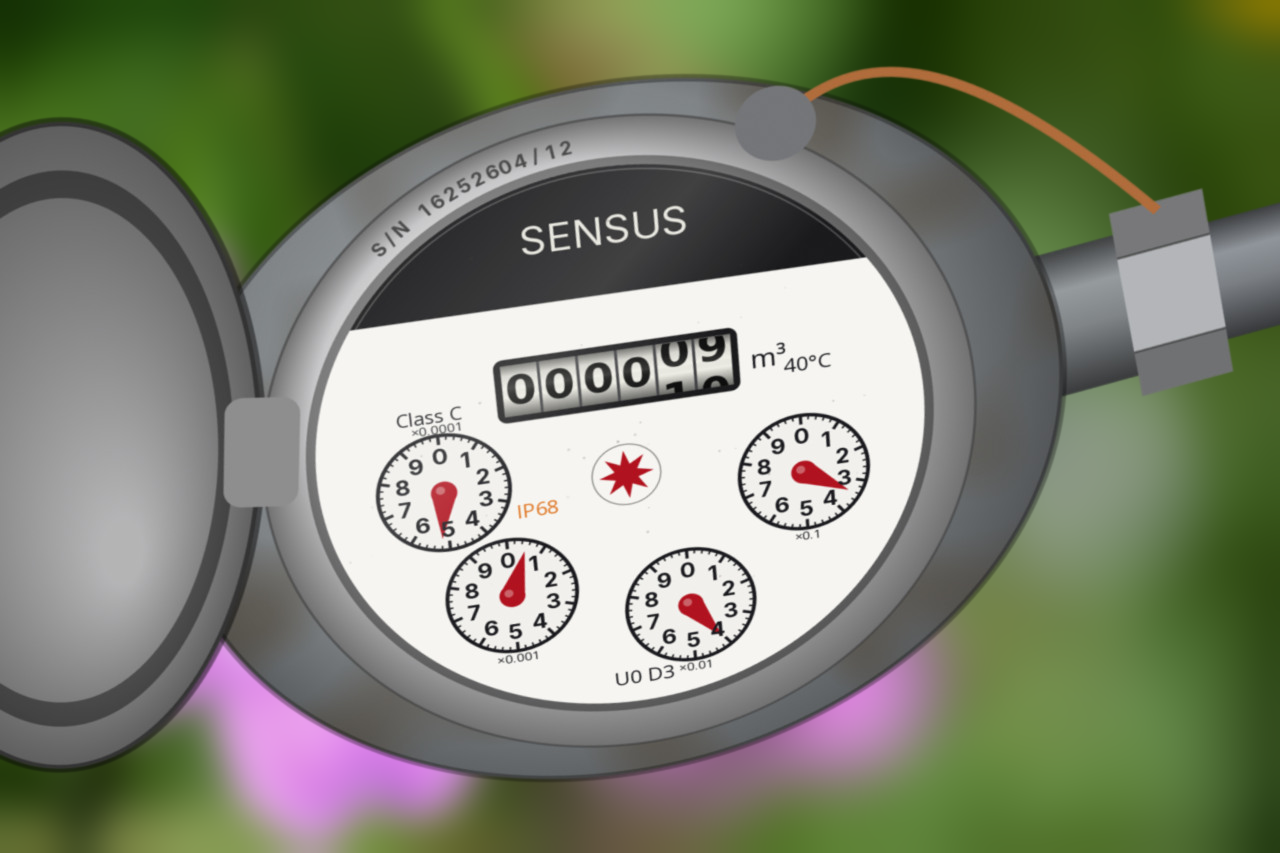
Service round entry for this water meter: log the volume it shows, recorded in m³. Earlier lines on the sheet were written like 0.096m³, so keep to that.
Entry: 9.3405m³
